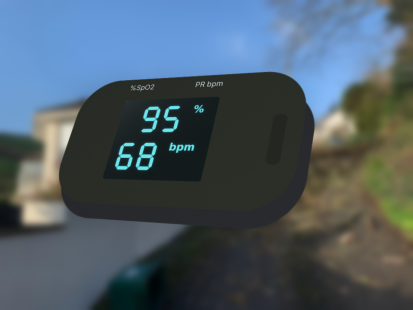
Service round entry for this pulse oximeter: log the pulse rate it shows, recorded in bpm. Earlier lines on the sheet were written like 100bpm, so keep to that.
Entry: 68bpm
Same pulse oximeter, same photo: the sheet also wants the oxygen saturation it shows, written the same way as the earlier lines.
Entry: 95%
